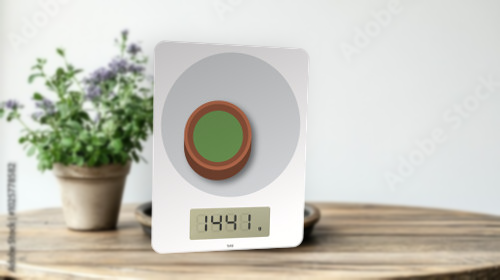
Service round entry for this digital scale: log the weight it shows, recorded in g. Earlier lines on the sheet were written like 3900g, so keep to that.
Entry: 1441g
